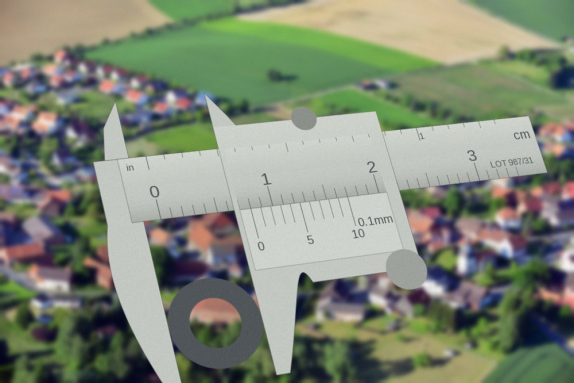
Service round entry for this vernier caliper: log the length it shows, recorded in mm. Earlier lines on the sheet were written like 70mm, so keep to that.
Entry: 8.0mm
